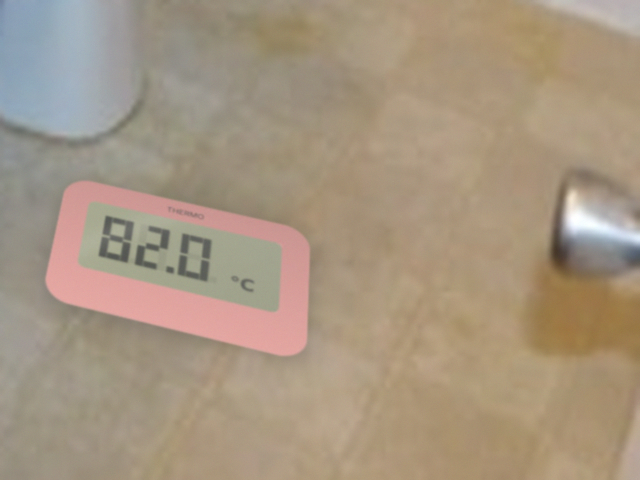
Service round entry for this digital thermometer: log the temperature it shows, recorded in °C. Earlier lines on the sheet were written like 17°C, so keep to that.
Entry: 82.0°C
